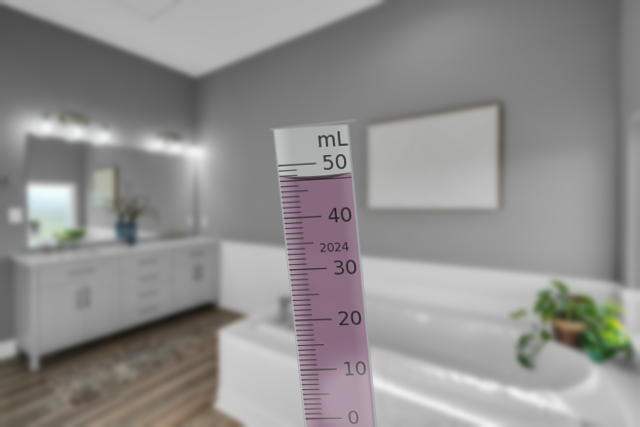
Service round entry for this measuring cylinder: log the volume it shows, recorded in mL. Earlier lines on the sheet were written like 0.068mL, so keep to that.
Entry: 47mL
